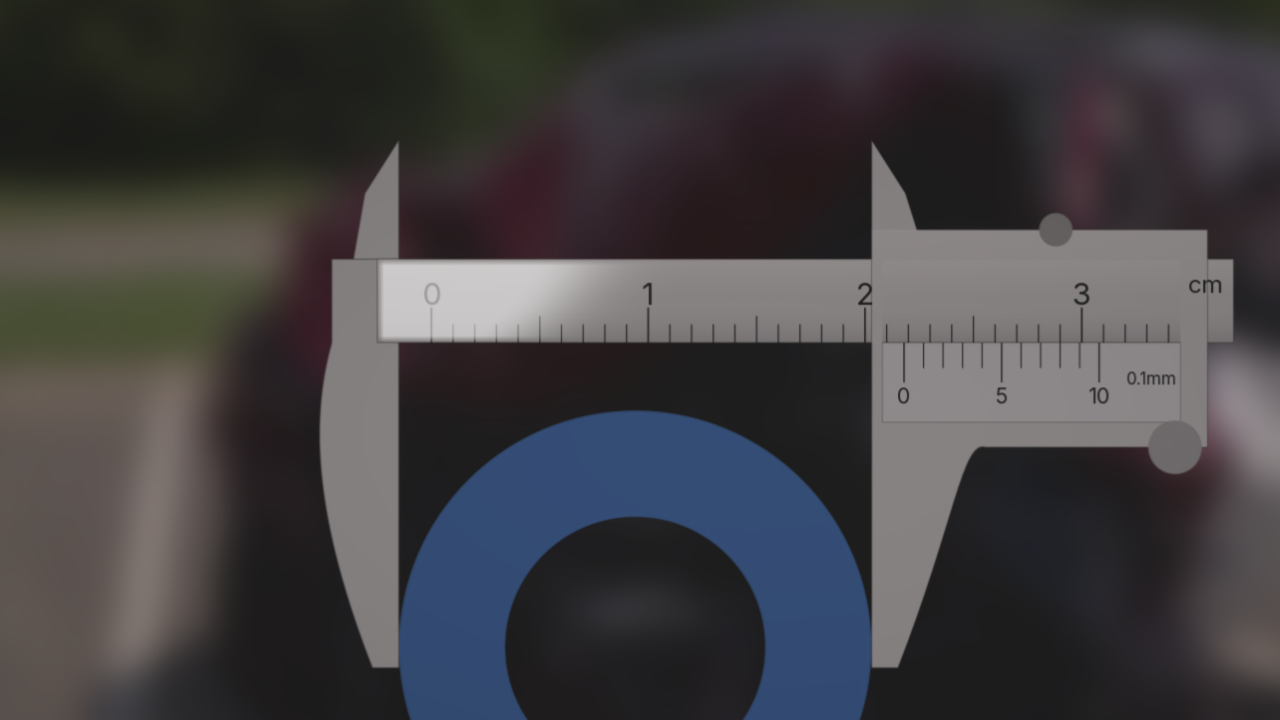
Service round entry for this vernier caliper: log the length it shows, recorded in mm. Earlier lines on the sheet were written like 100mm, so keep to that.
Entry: 21.8mm
